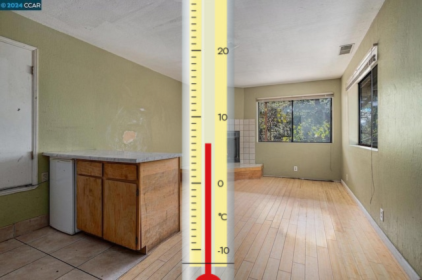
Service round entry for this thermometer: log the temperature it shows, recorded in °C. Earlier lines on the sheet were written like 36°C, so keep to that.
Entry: 6°C
